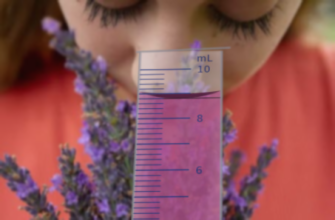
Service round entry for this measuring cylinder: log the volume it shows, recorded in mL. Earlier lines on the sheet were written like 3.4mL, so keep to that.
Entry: 8.8mL
